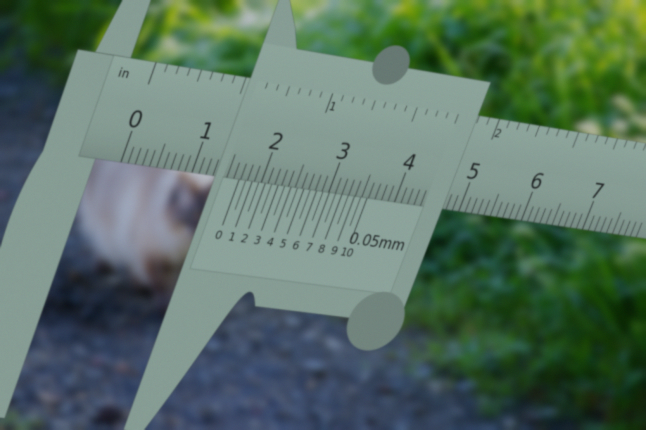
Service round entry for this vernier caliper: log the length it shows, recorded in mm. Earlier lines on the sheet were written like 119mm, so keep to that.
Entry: 16.8mm
